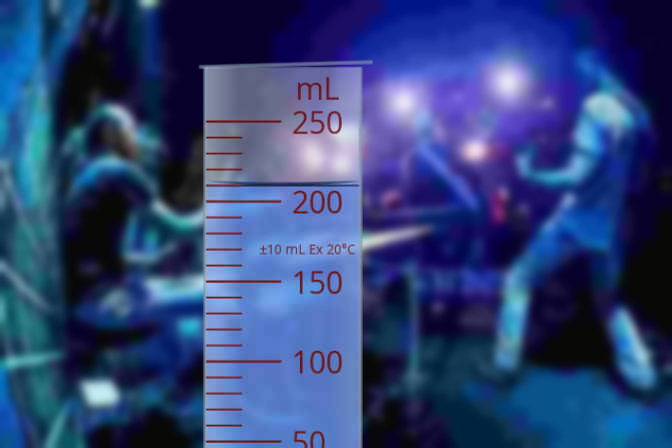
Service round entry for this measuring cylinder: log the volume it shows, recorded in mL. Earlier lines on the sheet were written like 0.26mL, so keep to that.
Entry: 210mL
